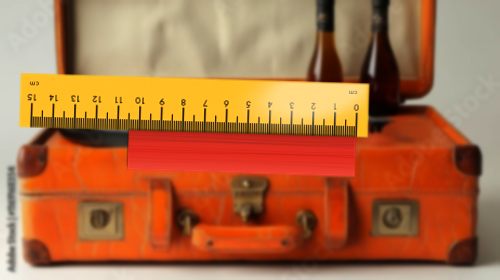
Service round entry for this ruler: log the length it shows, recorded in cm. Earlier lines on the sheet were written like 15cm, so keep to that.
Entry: 10.5cm
